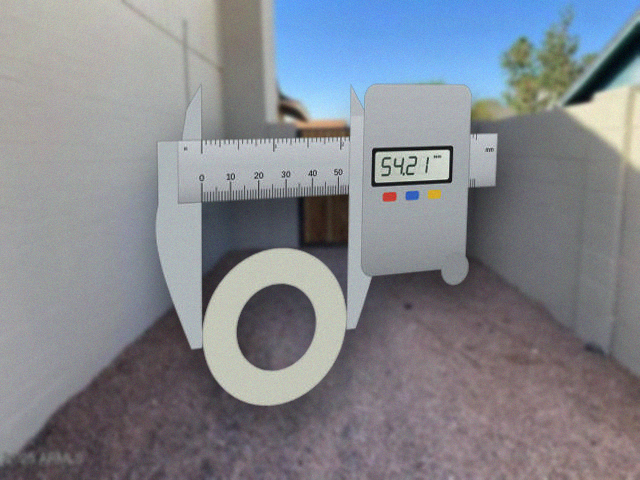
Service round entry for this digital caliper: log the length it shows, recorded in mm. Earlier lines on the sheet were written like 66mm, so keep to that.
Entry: 54.21mm
